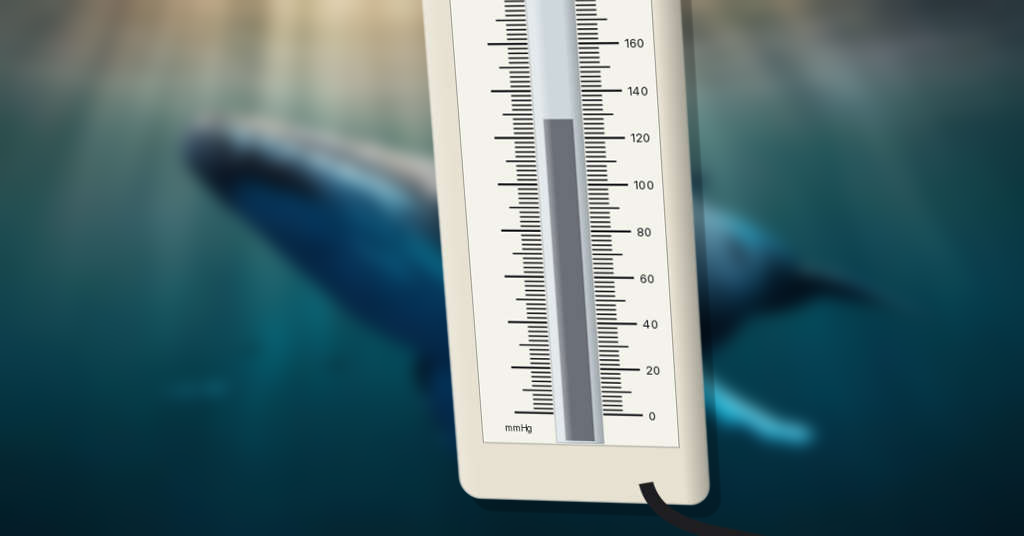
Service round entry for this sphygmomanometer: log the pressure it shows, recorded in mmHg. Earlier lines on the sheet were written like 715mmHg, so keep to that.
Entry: 128mmHg
